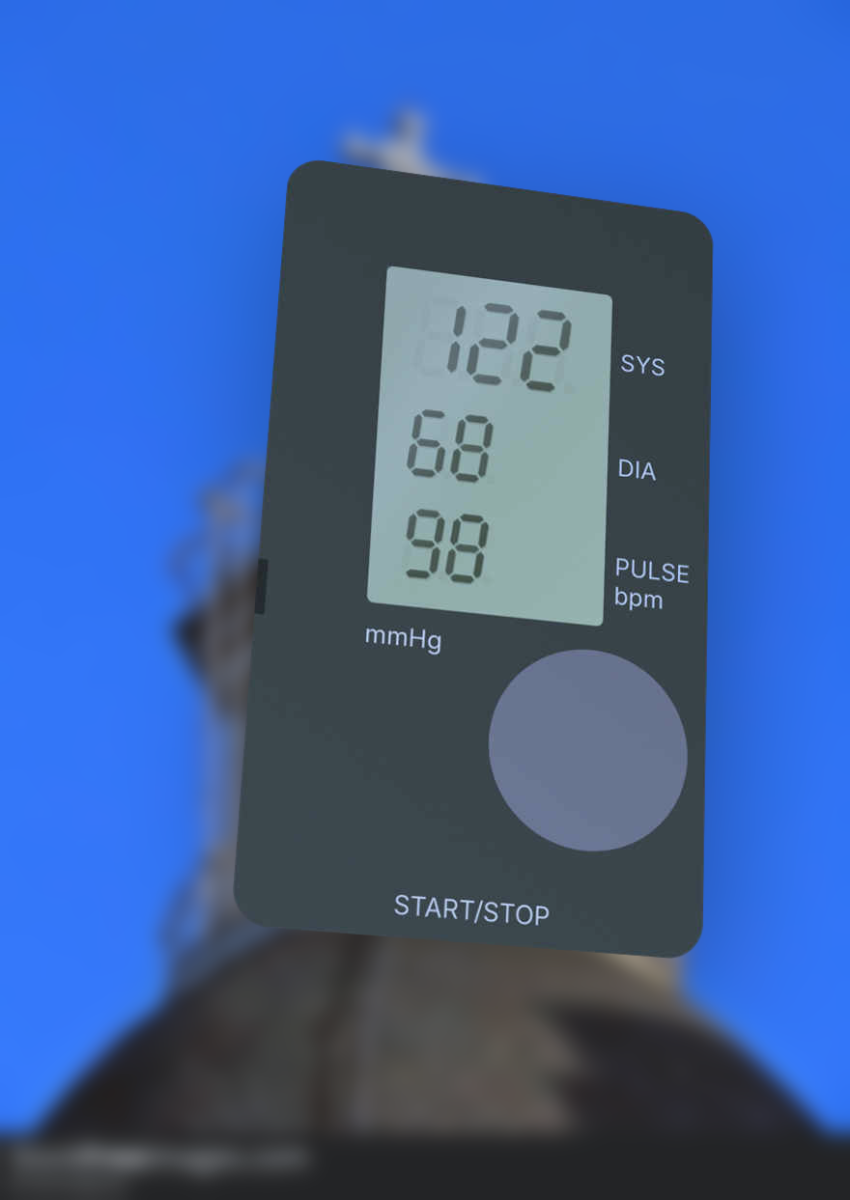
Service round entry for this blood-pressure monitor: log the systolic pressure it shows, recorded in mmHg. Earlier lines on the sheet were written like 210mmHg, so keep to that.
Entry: 122mmHg
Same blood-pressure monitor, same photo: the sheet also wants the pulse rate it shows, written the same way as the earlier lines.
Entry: 98bpm
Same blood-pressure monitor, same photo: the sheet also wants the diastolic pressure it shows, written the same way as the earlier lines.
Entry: 68mmHg
